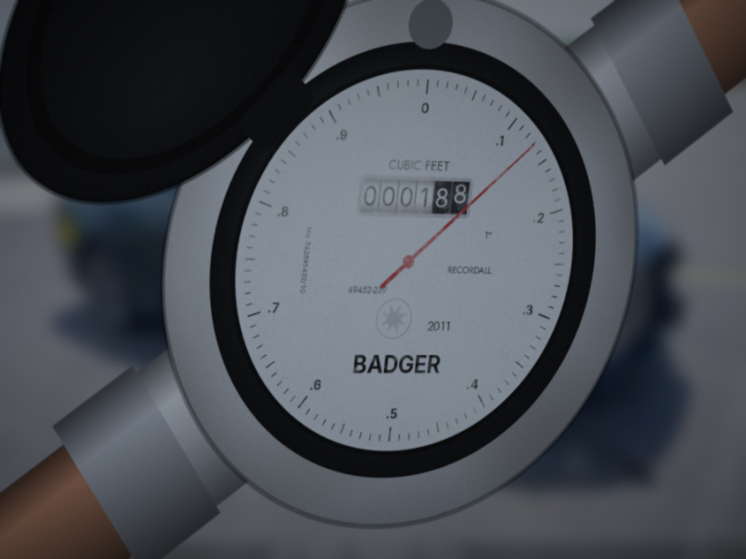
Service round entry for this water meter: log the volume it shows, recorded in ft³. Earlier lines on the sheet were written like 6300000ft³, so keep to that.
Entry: 188.13ft³
